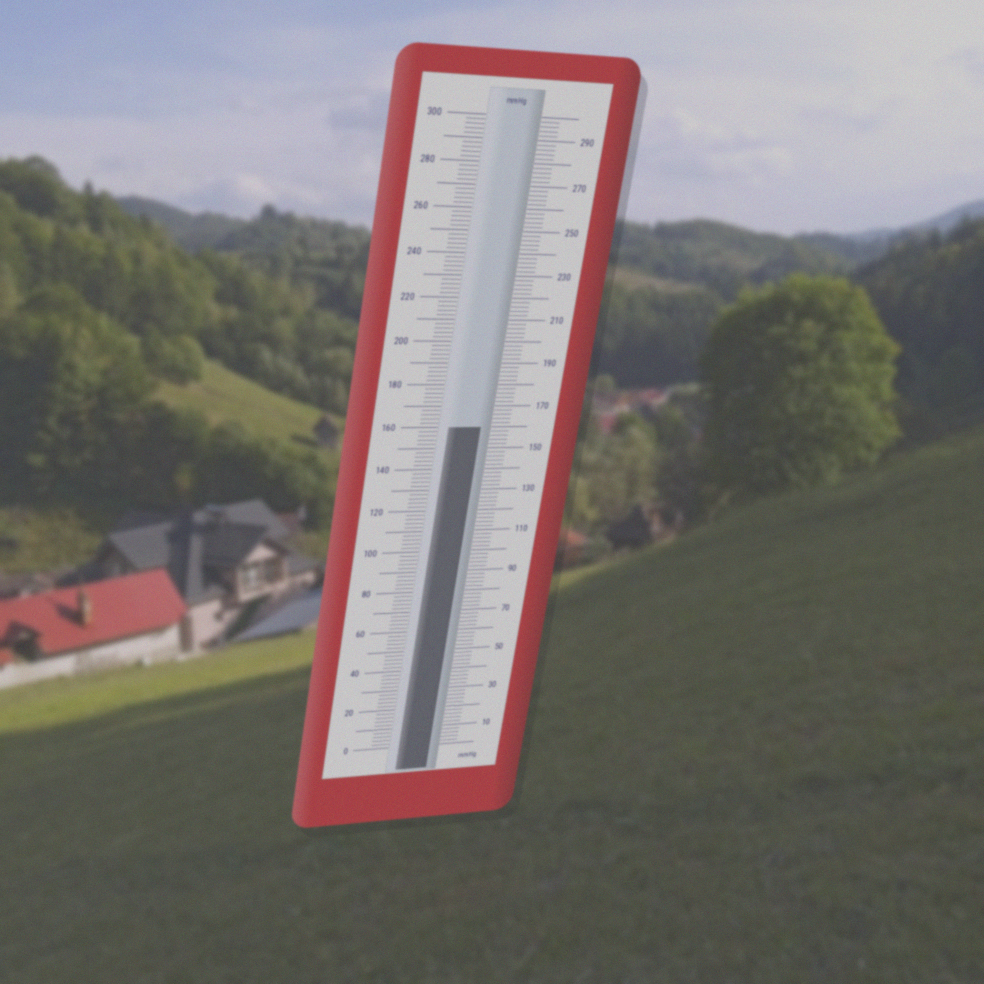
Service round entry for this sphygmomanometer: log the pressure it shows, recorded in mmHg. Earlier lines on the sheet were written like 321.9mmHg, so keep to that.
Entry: 160mmHg
